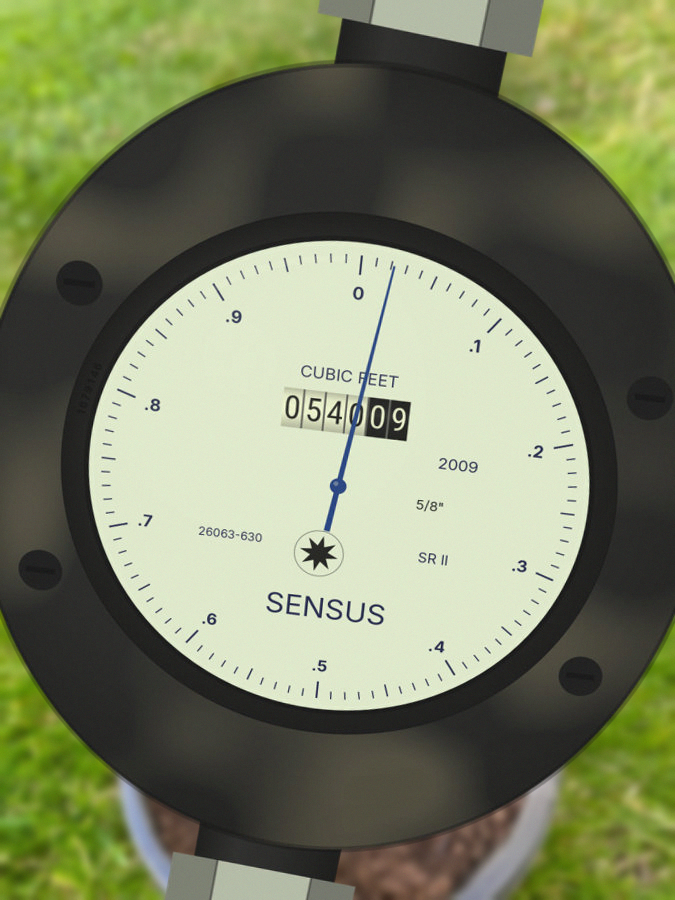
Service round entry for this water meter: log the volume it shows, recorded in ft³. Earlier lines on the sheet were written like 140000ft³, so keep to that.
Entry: 54009.02ft³
